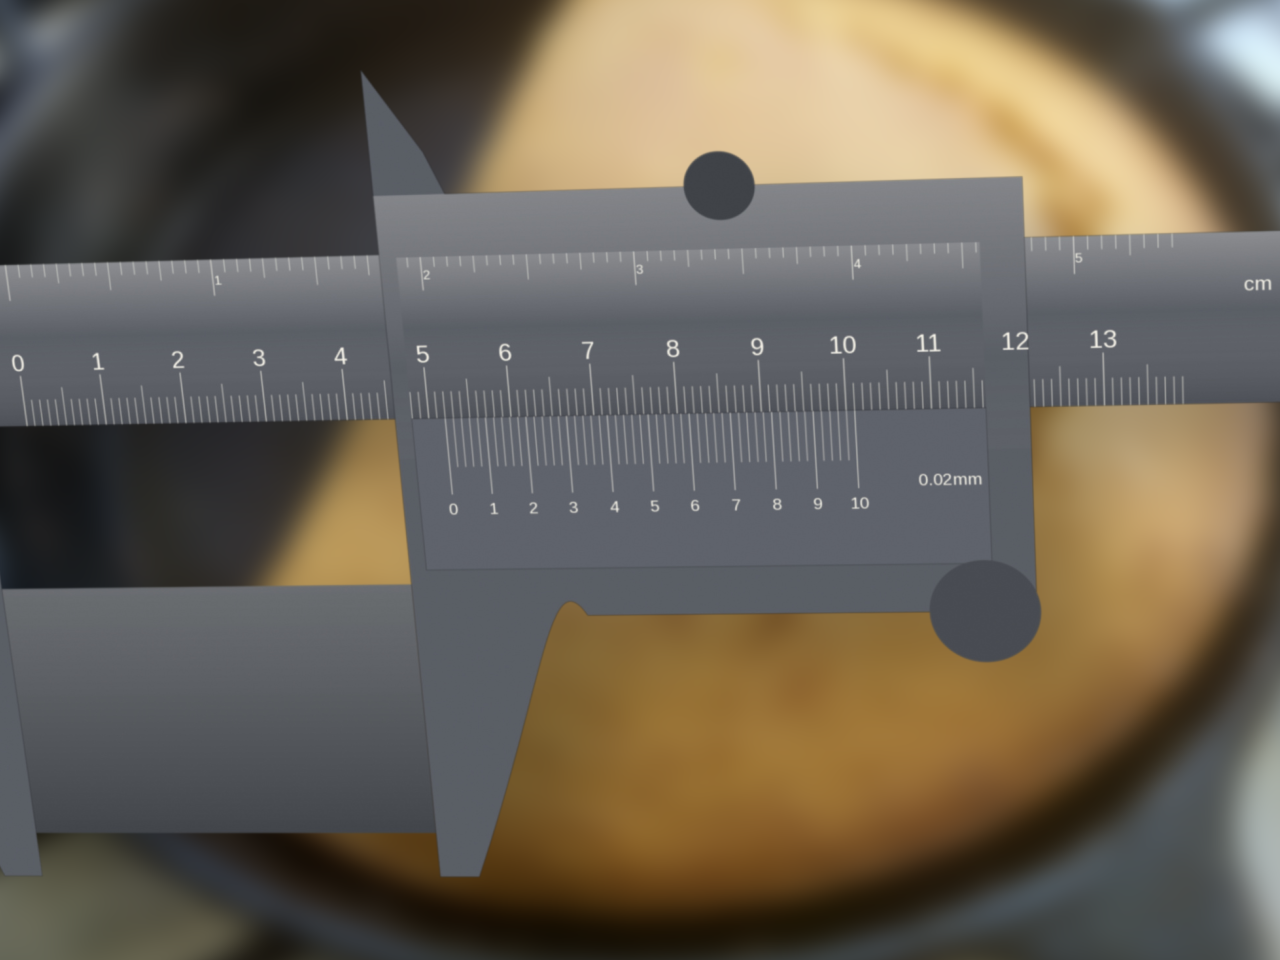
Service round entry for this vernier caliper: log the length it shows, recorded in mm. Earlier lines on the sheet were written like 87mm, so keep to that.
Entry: 52.0mm
